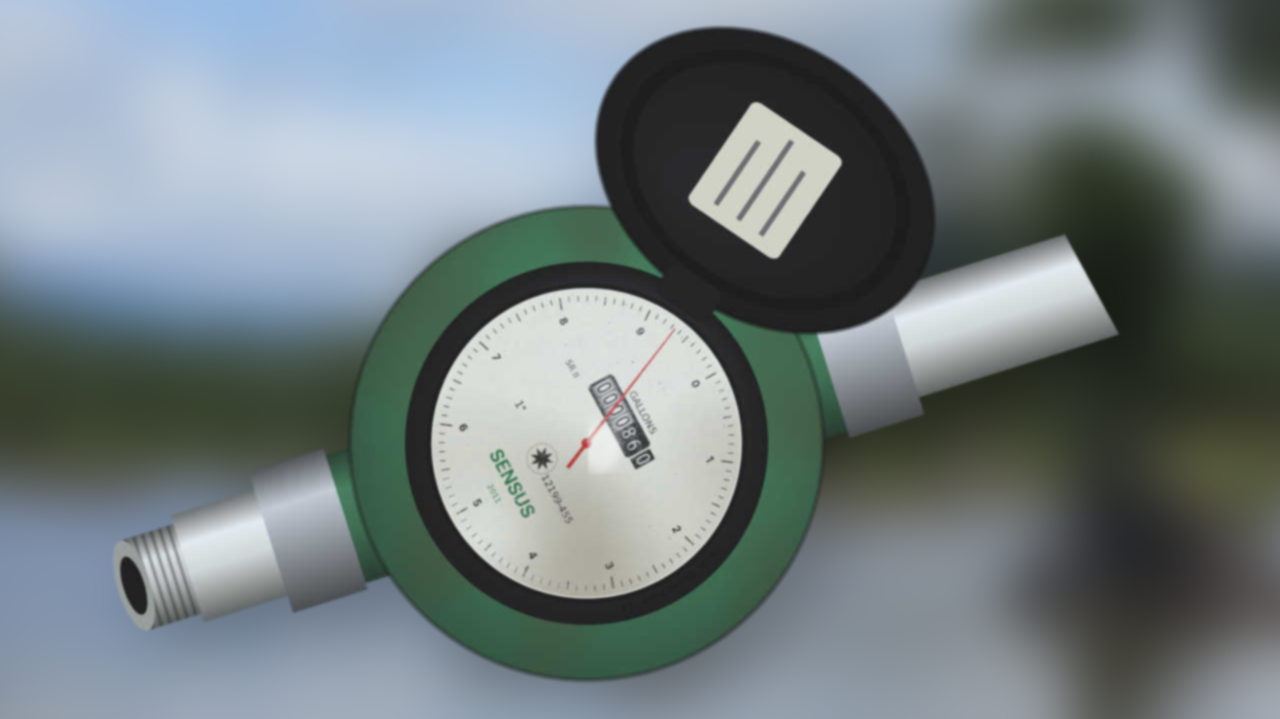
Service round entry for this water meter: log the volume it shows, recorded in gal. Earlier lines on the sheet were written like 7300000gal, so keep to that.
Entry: 859.3gal
